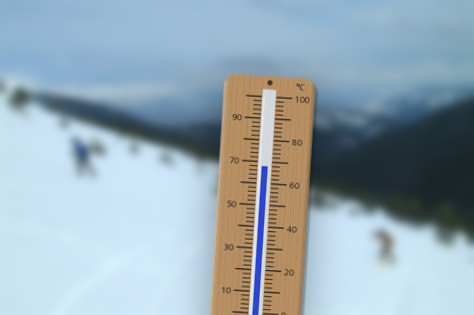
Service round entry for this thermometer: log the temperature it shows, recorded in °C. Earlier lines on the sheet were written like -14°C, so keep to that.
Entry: 68°C
